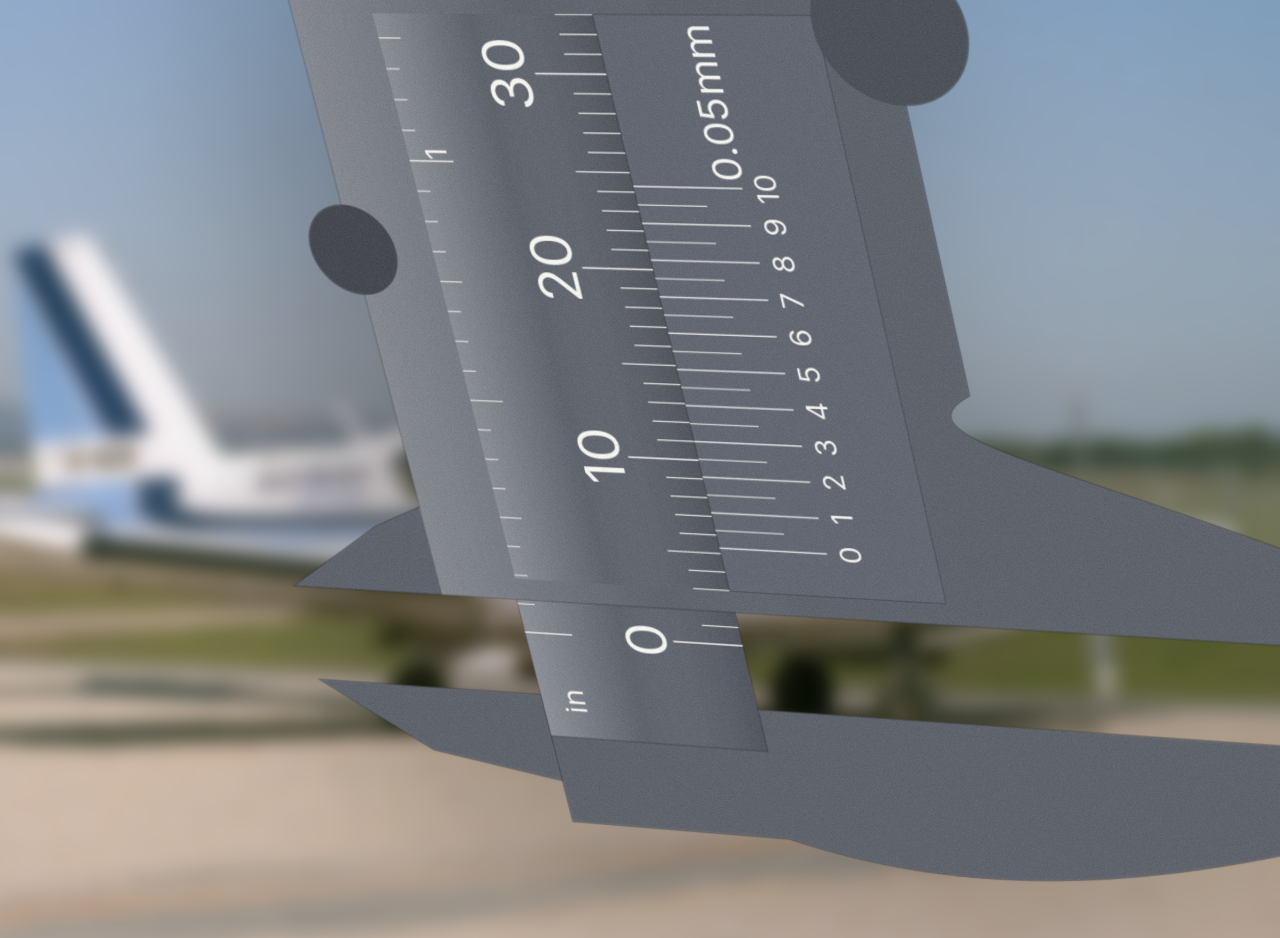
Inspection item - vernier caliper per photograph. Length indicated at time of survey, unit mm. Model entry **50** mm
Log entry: **5.3** mm
